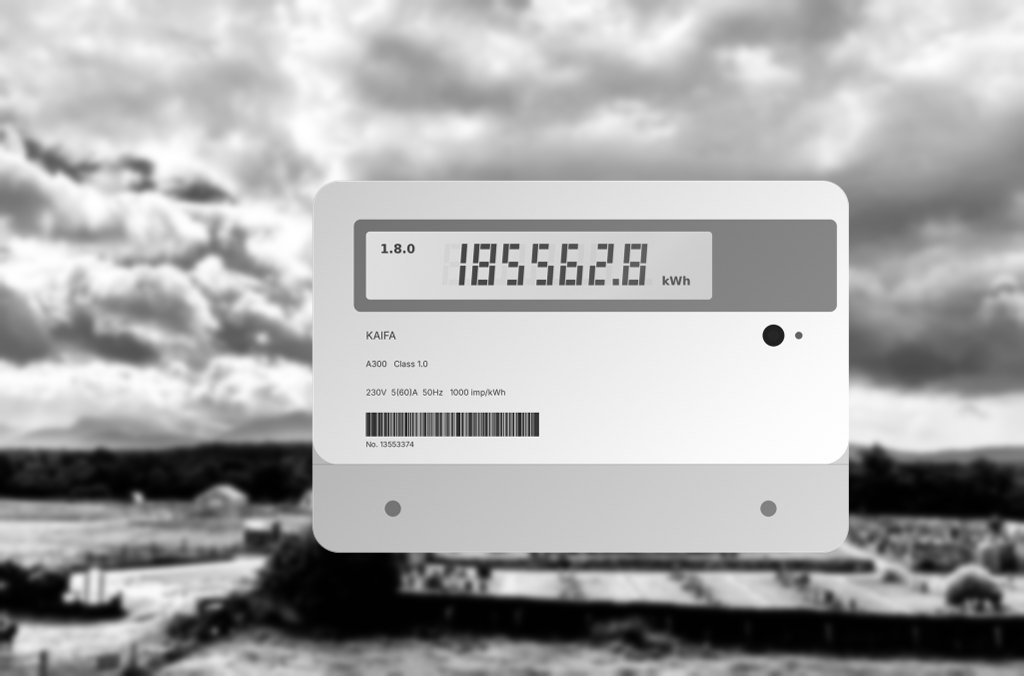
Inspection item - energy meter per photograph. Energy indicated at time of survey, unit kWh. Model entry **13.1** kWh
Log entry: **185562.8** kWh
